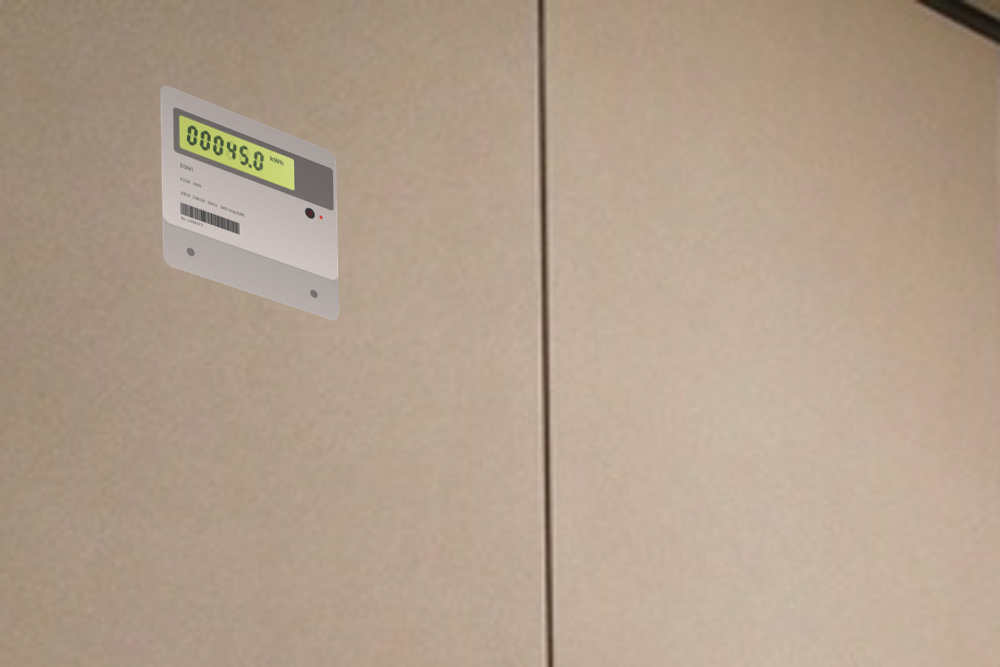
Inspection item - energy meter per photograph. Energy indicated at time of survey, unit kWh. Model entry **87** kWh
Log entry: **45.0** kWh
